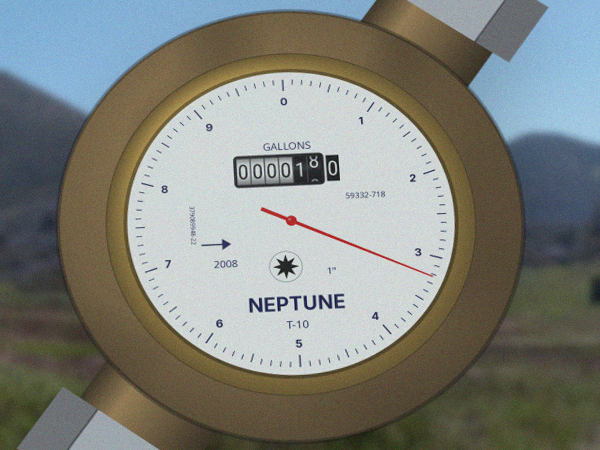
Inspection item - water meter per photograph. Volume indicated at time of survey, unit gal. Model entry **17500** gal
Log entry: **183.2** gal
